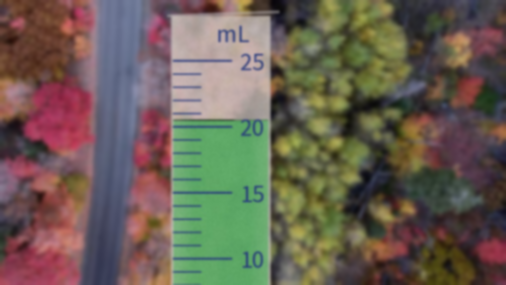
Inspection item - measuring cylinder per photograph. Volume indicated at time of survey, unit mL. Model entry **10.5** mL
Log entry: **20.5** mL
